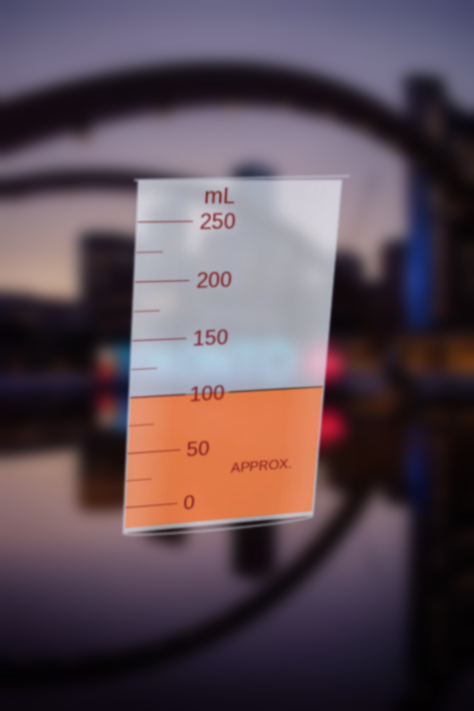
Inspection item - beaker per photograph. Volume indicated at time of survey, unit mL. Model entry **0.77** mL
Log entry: **100** mL
